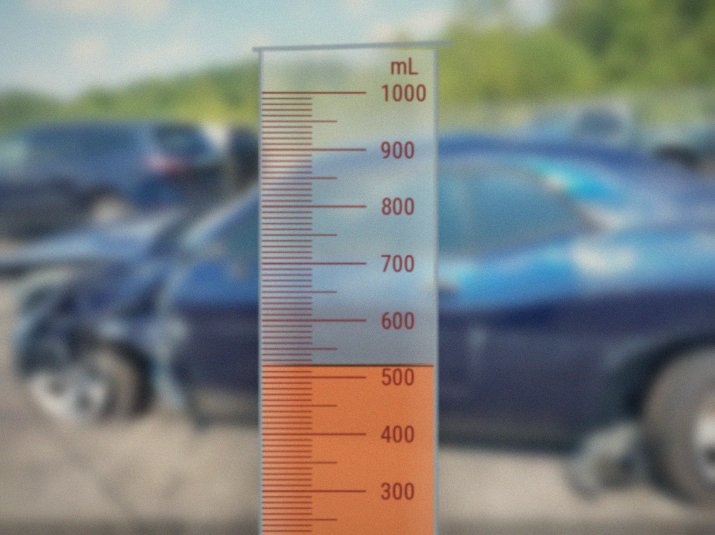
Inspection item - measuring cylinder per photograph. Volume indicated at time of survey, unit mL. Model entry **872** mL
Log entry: **520** mL
